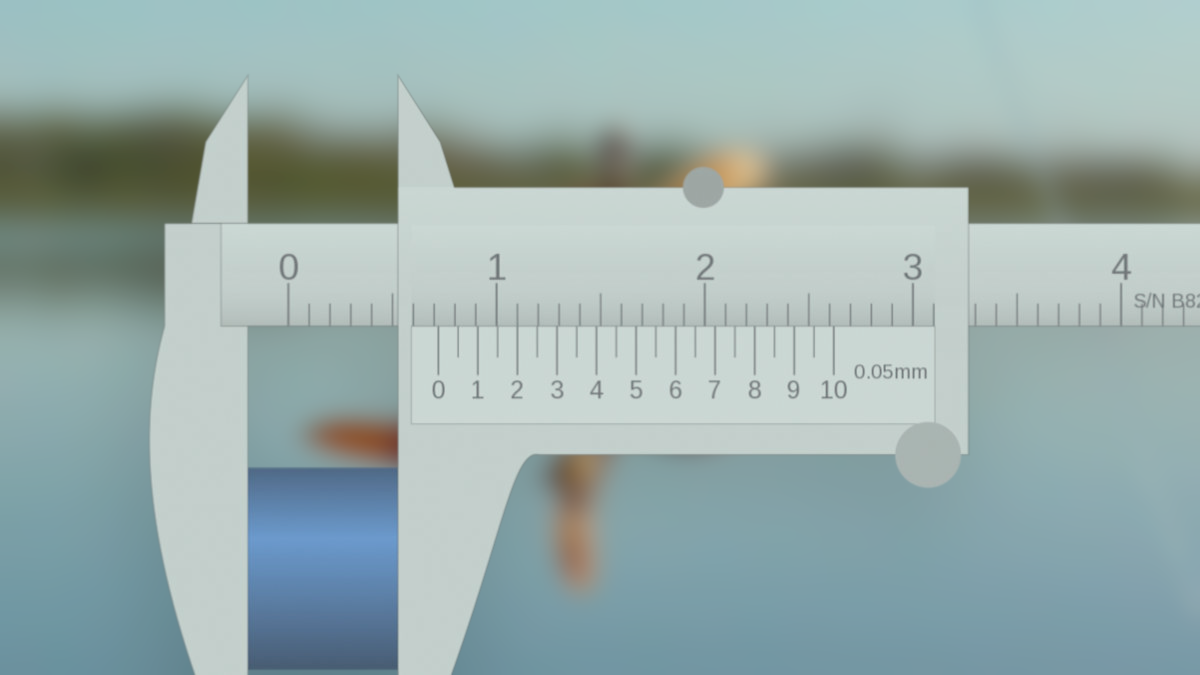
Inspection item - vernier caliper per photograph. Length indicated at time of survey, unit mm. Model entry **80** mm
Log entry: **7.2** mm
